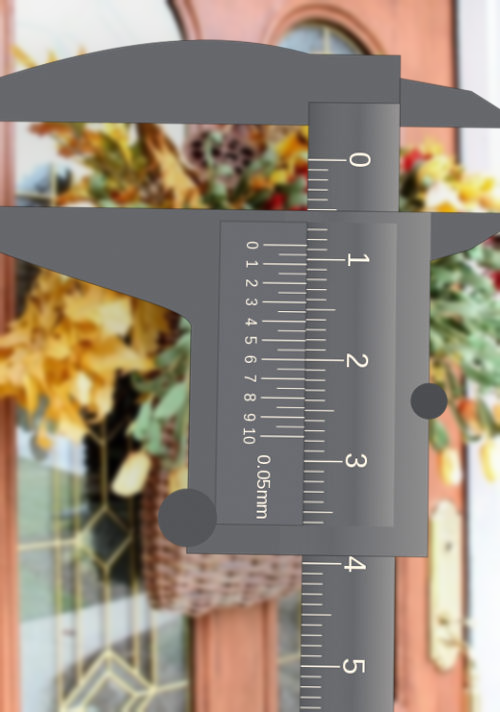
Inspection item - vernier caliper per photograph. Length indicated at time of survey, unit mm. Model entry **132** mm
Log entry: **8.6** mm
